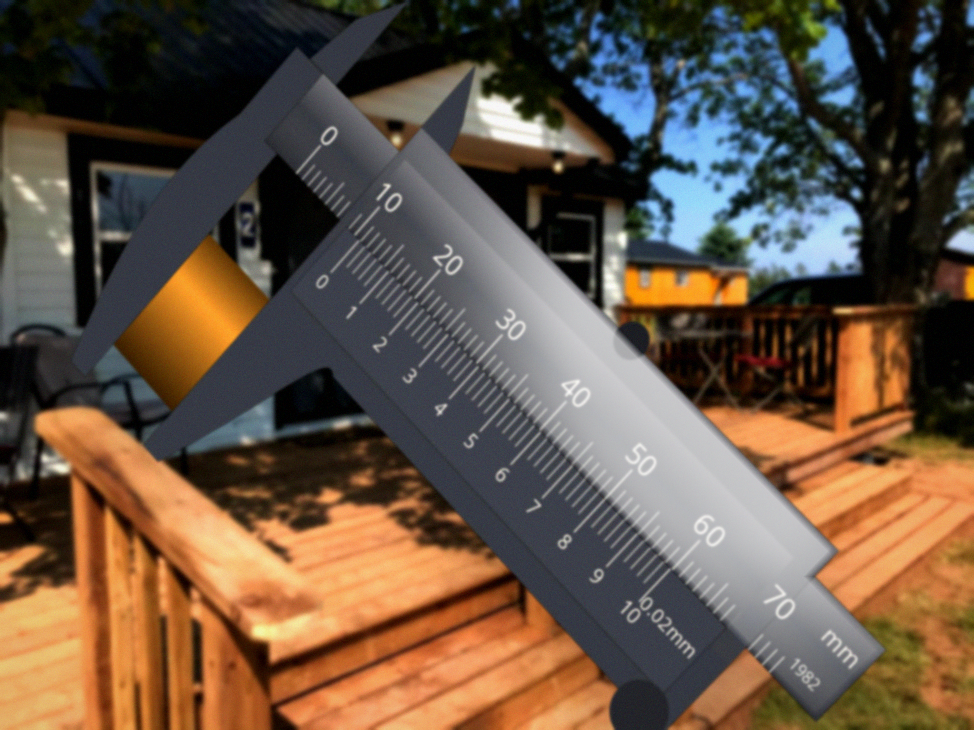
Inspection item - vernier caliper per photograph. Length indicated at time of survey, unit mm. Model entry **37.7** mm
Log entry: **10.8** mm
